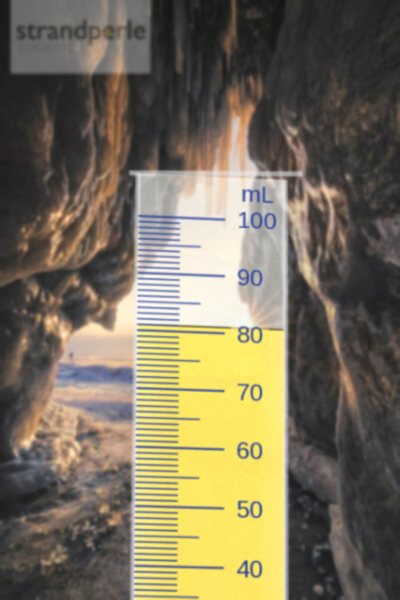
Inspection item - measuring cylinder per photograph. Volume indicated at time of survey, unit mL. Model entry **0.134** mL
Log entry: **81** mL
